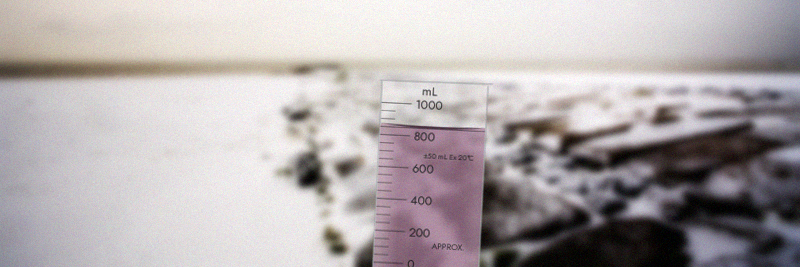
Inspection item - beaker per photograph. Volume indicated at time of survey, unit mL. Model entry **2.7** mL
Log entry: **850** mL
